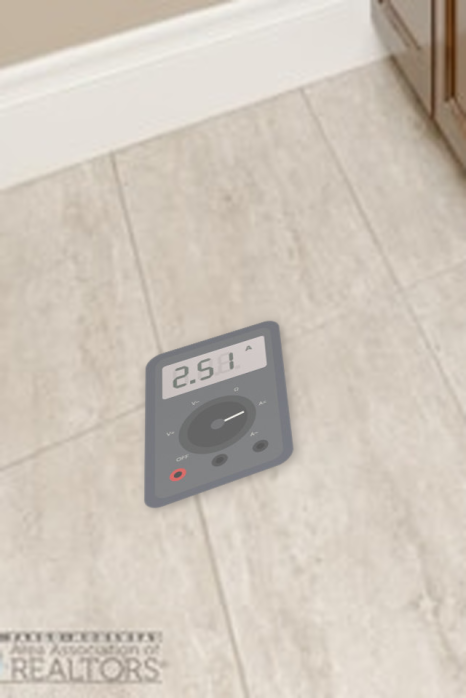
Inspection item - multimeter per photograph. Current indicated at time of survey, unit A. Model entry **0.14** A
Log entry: **2.51** A
